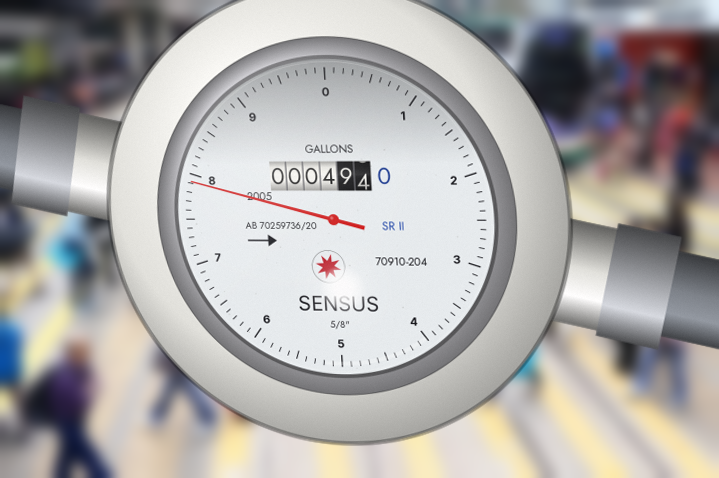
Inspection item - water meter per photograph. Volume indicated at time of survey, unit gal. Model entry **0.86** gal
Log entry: **4937.9** gal
